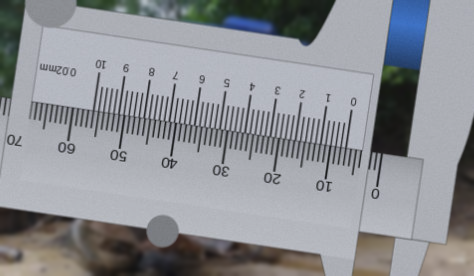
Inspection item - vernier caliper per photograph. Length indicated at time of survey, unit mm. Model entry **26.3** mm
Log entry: **7.0** mm
